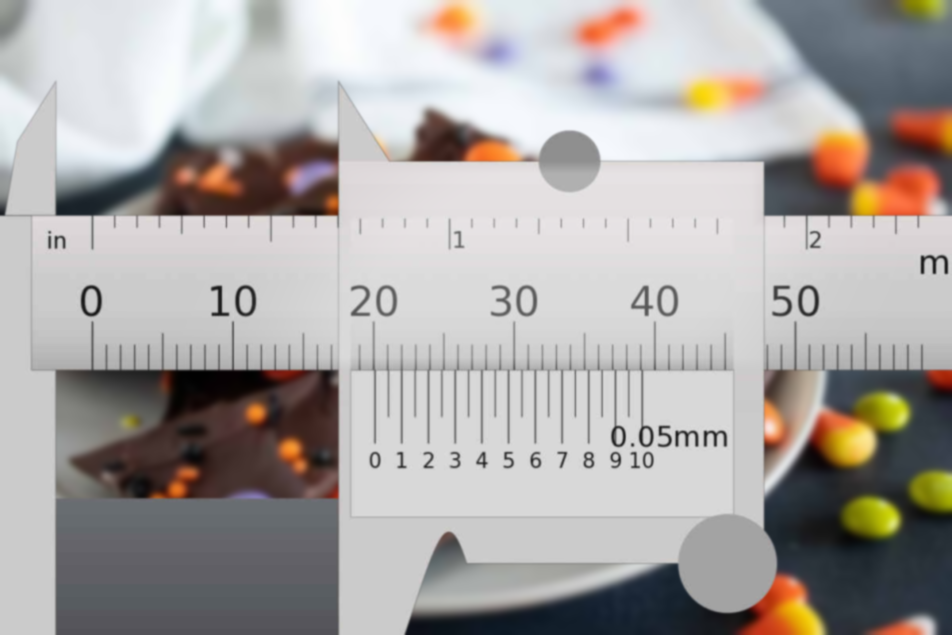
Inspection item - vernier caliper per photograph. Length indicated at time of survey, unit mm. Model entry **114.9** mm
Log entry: **20.1** mm
